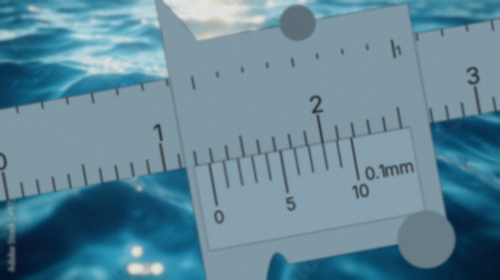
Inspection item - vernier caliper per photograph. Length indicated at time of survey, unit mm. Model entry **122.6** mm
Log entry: **12.8** mm
